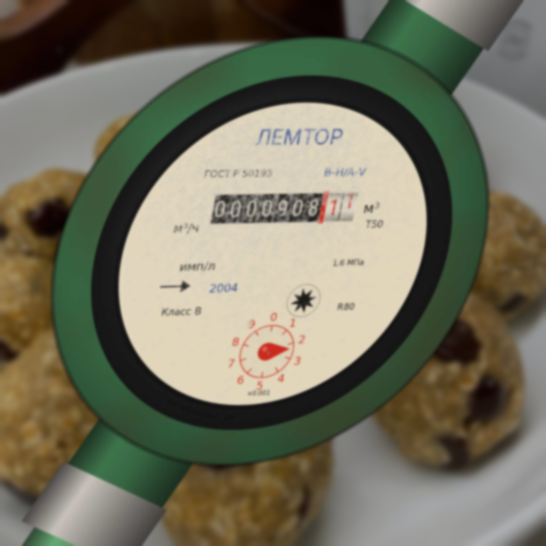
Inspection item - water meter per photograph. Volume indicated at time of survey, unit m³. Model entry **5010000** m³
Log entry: **908.112** m³
